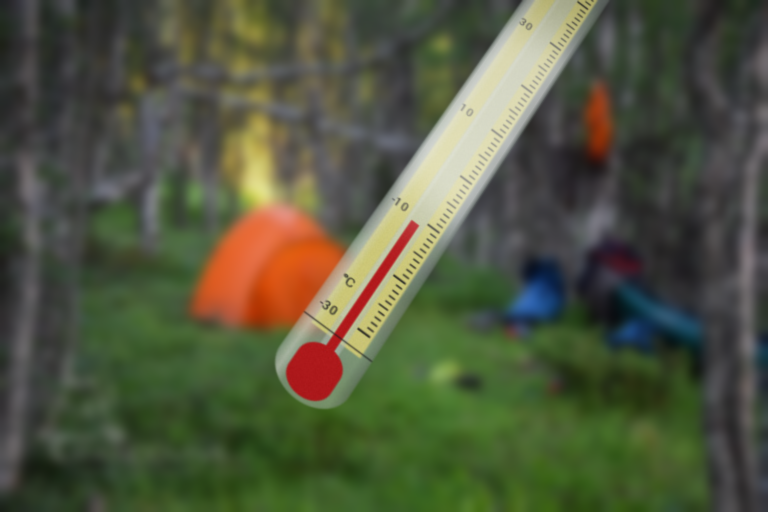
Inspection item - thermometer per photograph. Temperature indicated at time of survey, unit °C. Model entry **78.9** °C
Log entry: **-11** °C
